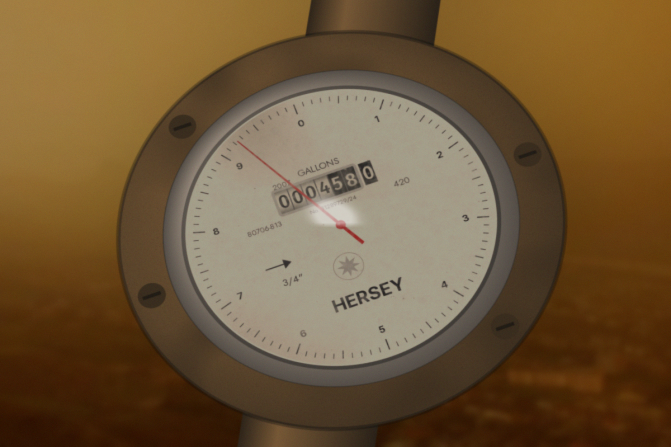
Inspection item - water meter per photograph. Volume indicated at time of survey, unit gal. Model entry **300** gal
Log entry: **4579.2** gal
